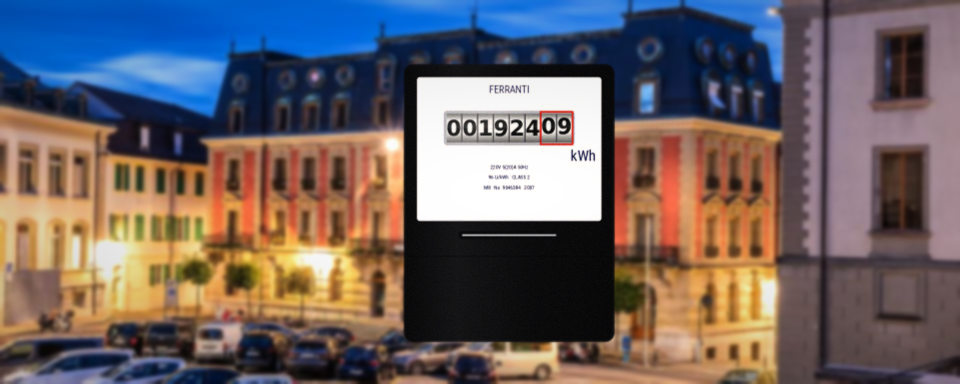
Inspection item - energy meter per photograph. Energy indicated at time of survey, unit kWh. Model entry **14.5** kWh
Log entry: **1924.09** kWh
